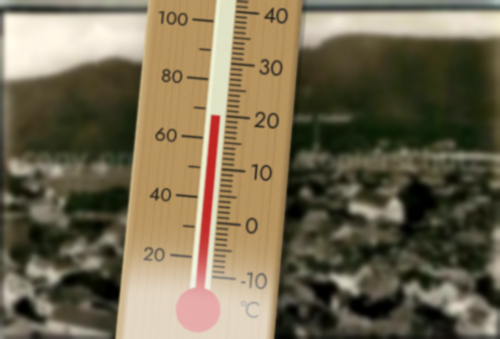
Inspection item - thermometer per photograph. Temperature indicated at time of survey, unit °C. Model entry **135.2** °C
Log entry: **20** °C
